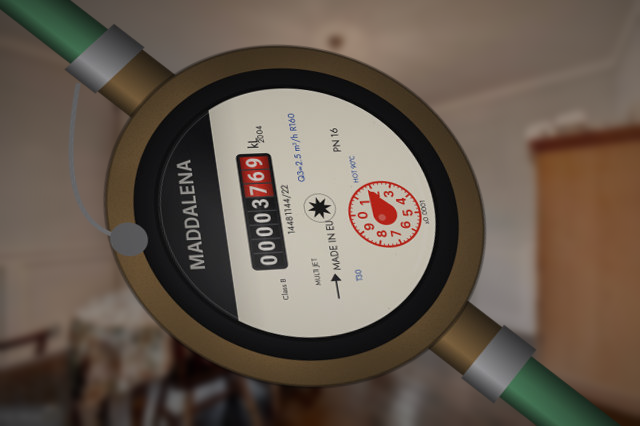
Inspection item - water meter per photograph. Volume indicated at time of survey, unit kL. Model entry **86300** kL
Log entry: **3.7691** kL
